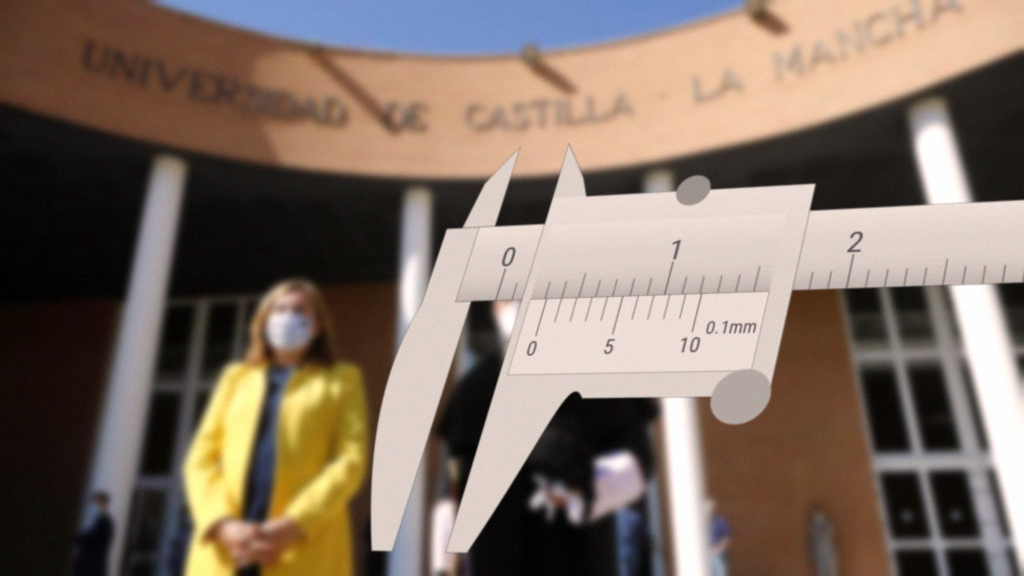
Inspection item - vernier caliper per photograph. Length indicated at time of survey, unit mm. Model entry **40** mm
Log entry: **3.1** mm
